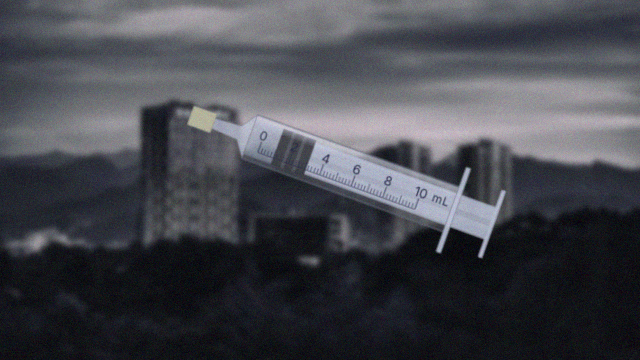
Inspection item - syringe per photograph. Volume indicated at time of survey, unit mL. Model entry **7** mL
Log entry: **1** mL
